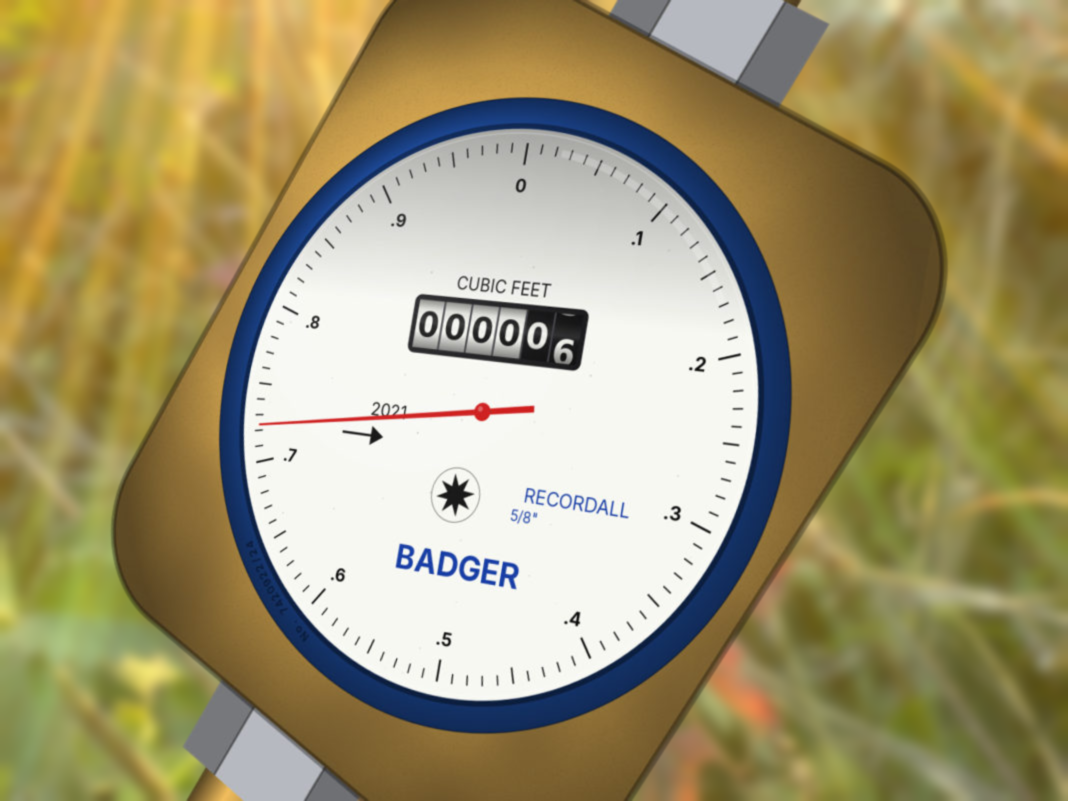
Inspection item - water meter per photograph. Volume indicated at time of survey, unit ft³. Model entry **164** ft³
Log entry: **5.72** ft³
